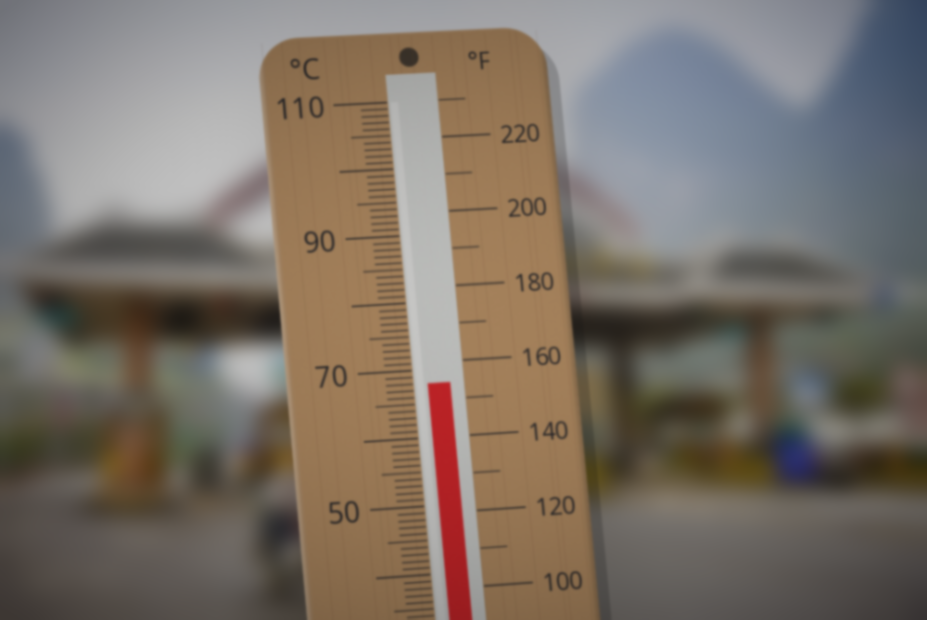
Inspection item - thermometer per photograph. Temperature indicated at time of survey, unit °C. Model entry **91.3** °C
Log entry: **68** °C
